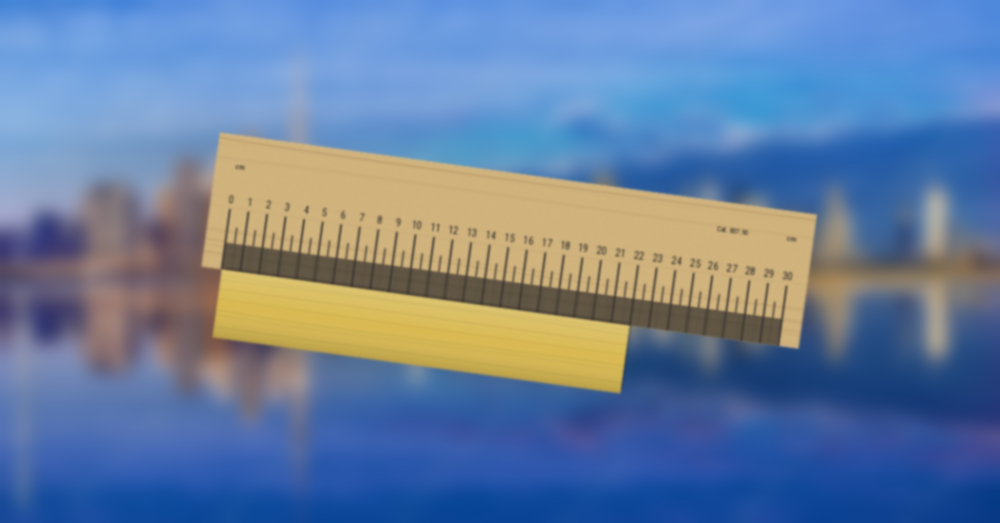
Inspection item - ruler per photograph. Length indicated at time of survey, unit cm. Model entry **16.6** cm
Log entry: **22** cm
